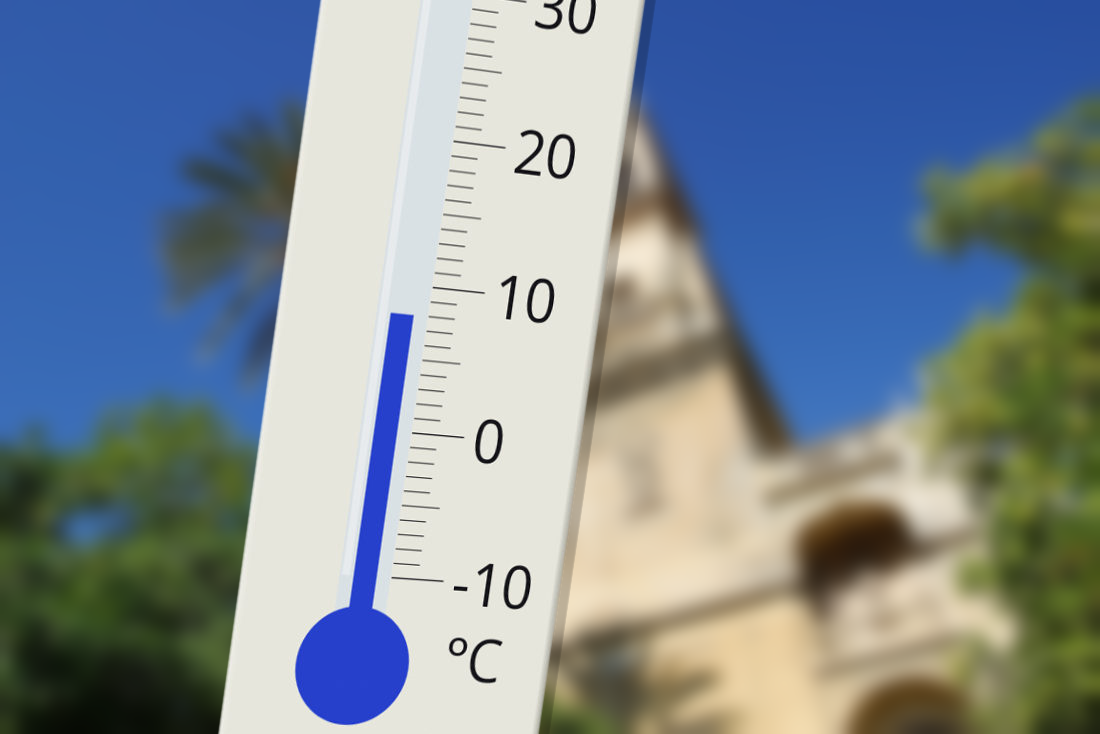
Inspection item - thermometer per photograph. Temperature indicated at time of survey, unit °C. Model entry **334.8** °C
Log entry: **8** °C
